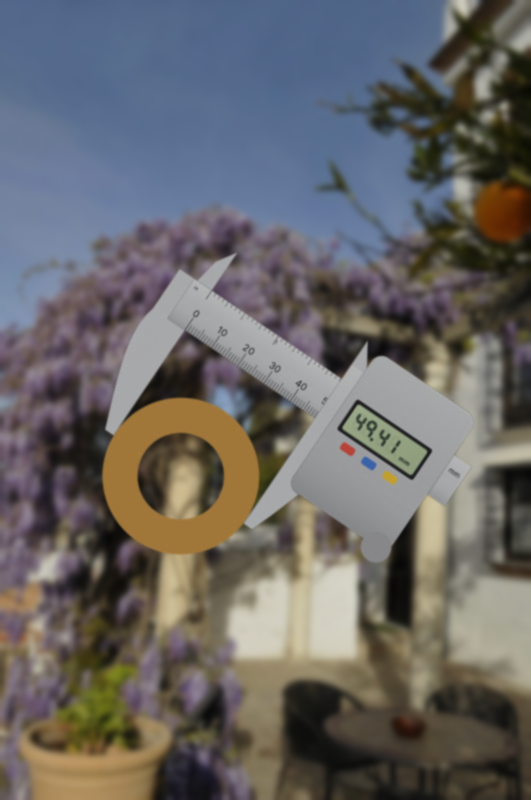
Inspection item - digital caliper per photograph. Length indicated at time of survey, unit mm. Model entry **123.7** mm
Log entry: **49.41** mm
